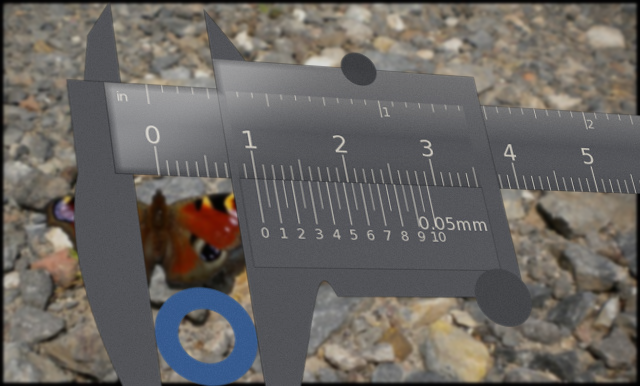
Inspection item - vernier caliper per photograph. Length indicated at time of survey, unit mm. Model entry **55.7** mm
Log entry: **10.0** mm
